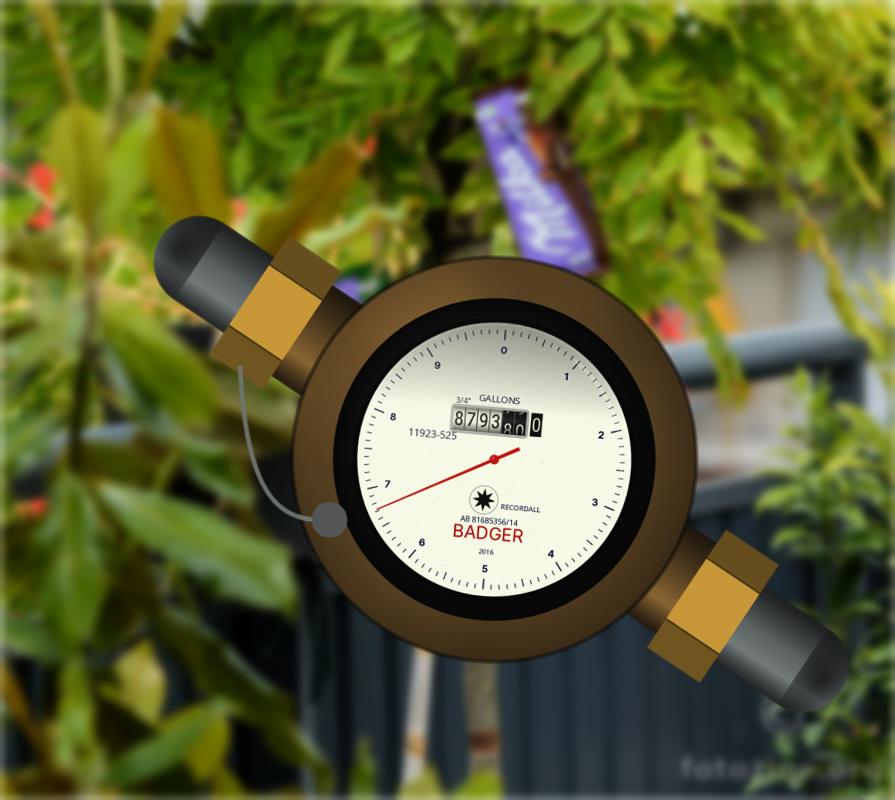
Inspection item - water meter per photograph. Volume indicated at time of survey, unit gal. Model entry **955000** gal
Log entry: **8793796.7** gal
